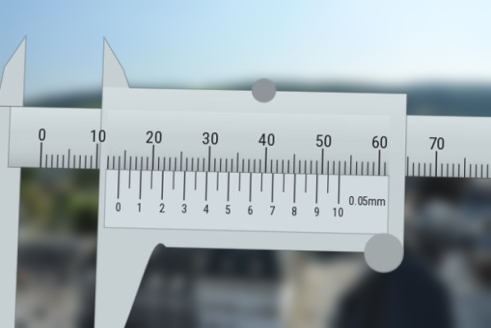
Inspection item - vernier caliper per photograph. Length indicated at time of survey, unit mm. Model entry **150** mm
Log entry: **14.0** mm
